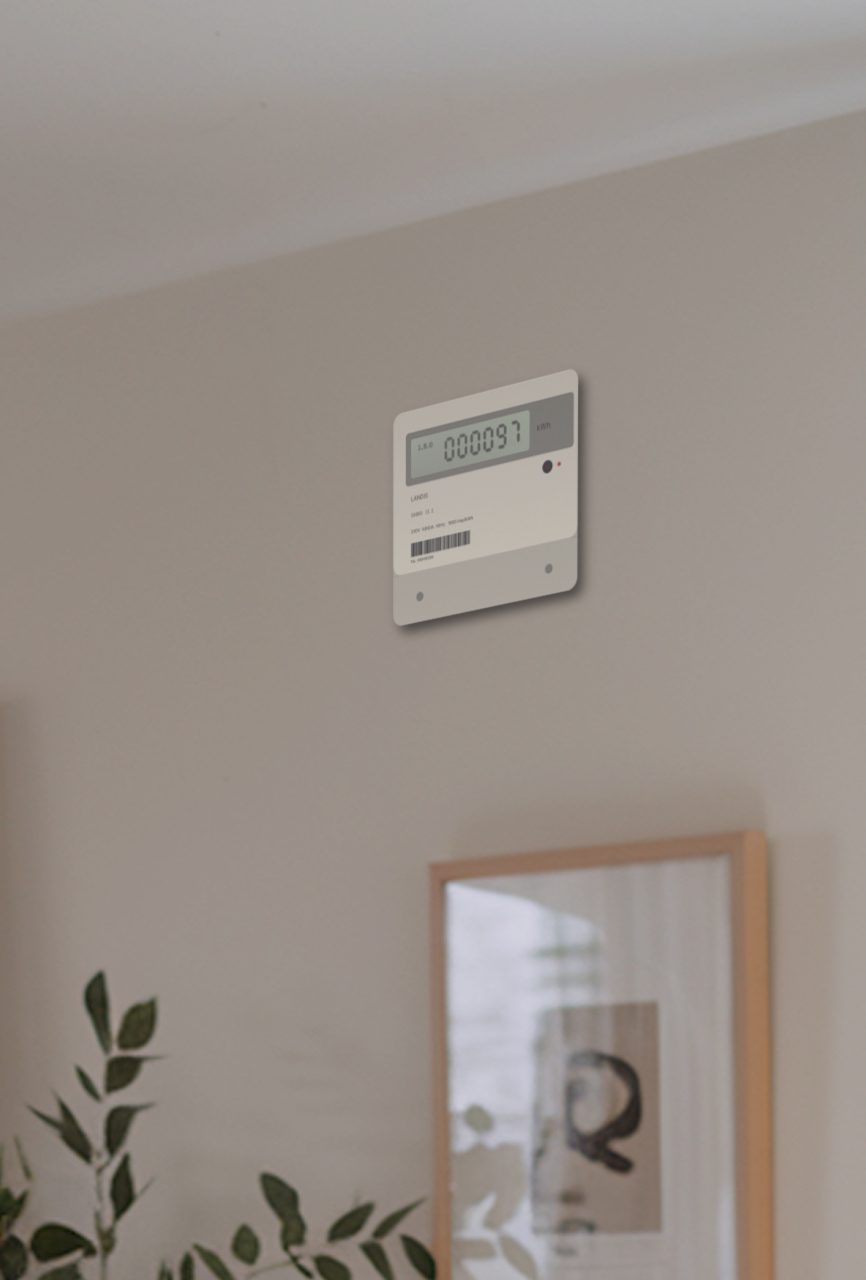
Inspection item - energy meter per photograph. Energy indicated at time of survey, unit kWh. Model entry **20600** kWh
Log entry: **97** kWh
